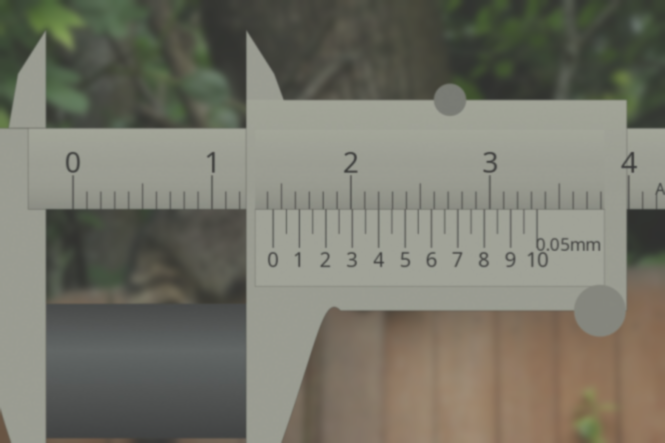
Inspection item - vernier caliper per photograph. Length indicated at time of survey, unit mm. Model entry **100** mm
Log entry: **14.4** mm
